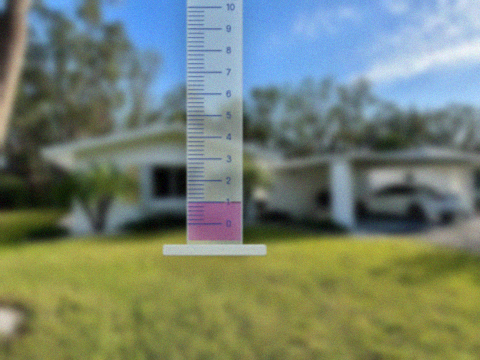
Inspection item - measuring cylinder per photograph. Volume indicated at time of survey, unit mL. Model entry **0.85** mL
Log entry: **1** mL
